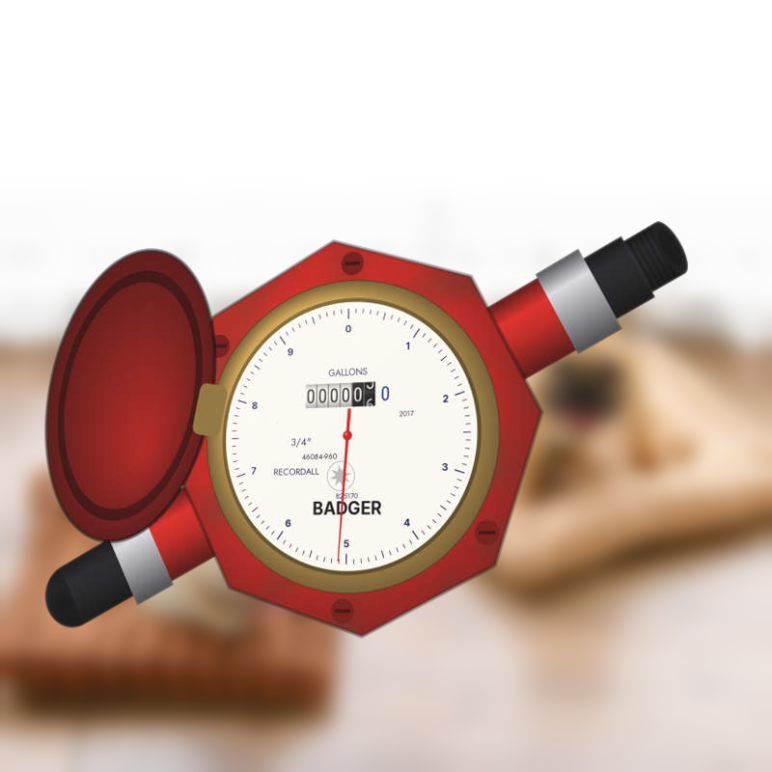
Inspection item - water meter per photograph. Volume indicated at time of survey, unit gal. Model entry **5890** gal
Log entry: **55.1** gal
